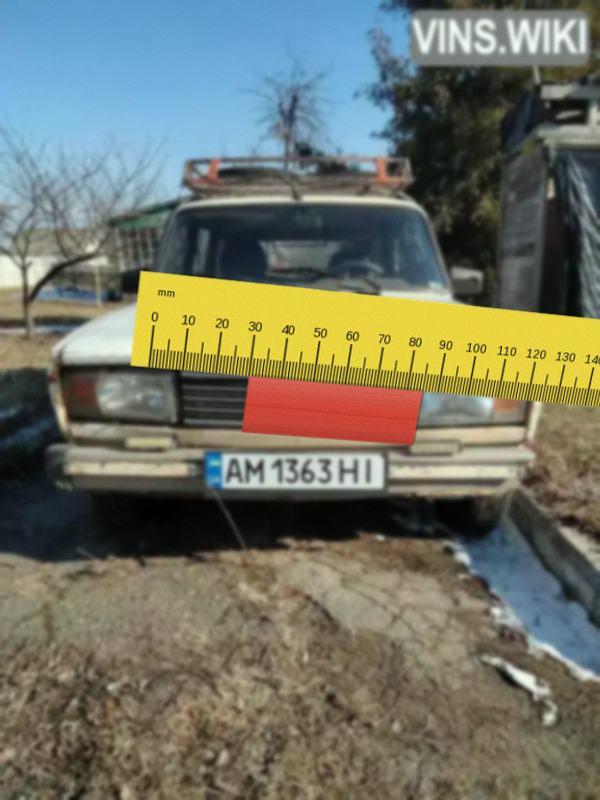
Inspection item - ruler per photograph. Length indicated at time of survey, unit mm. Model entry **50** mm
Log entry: **55** mm
